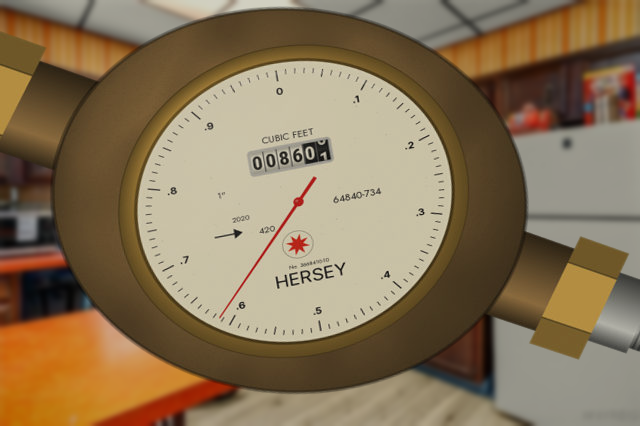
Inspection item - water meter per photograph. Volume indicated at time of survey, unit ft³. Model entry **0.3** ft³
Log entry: **8600.61** ft³
